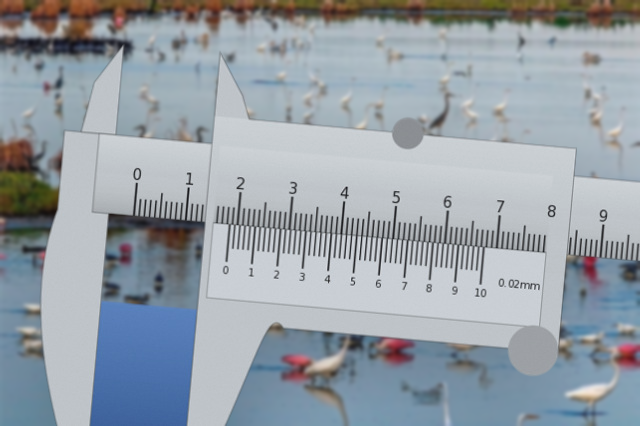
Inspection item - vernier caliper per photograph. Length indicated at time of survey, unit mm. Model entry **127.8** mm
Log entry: **18.5** mm
